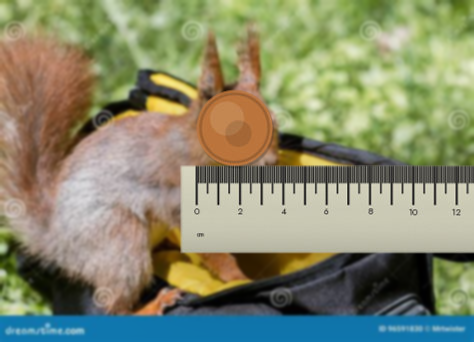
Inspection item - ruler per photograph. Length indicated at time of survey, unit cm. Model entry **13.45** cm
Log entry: **3.5** cm
